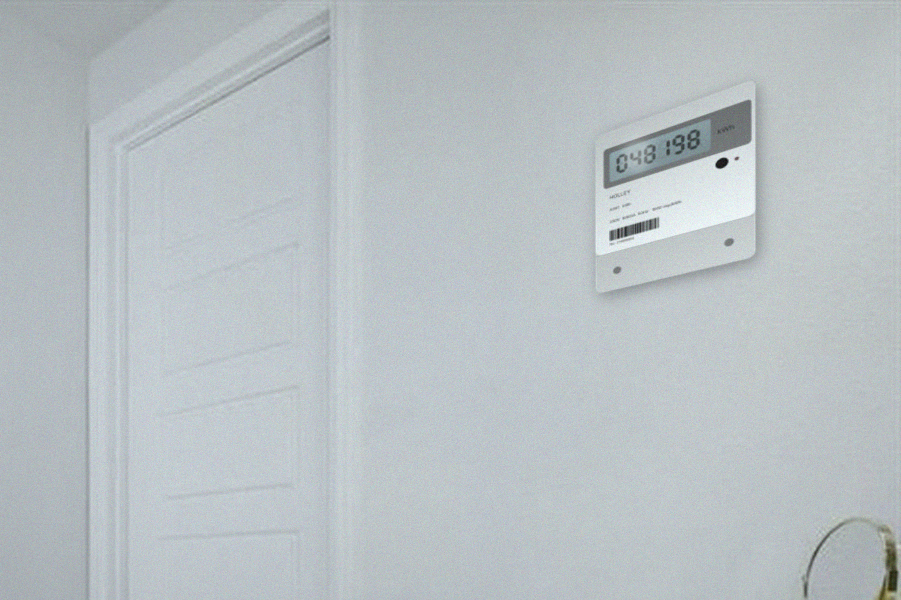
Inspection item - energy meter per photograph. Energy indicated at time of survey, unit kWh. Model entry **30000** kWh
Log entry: **48198** kWh
